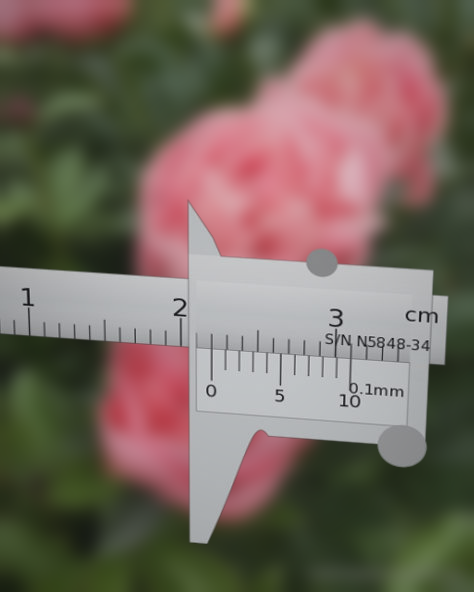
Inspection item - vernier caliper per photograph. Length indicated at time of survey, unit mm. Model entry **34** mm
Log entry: **22.0** mm
